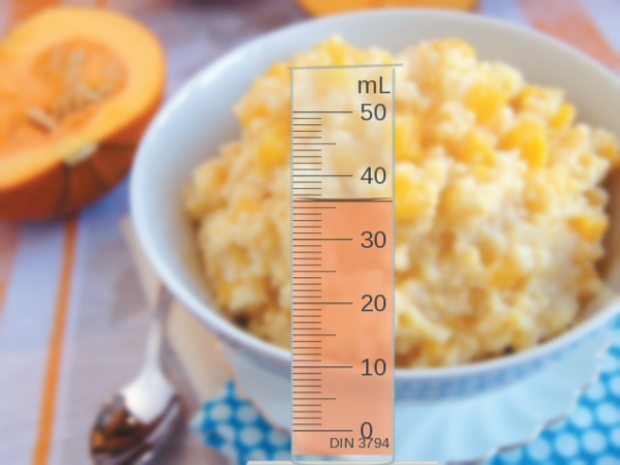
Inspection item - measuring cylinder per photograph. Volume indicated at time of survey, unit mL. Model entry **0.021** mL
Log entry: **36** mL
